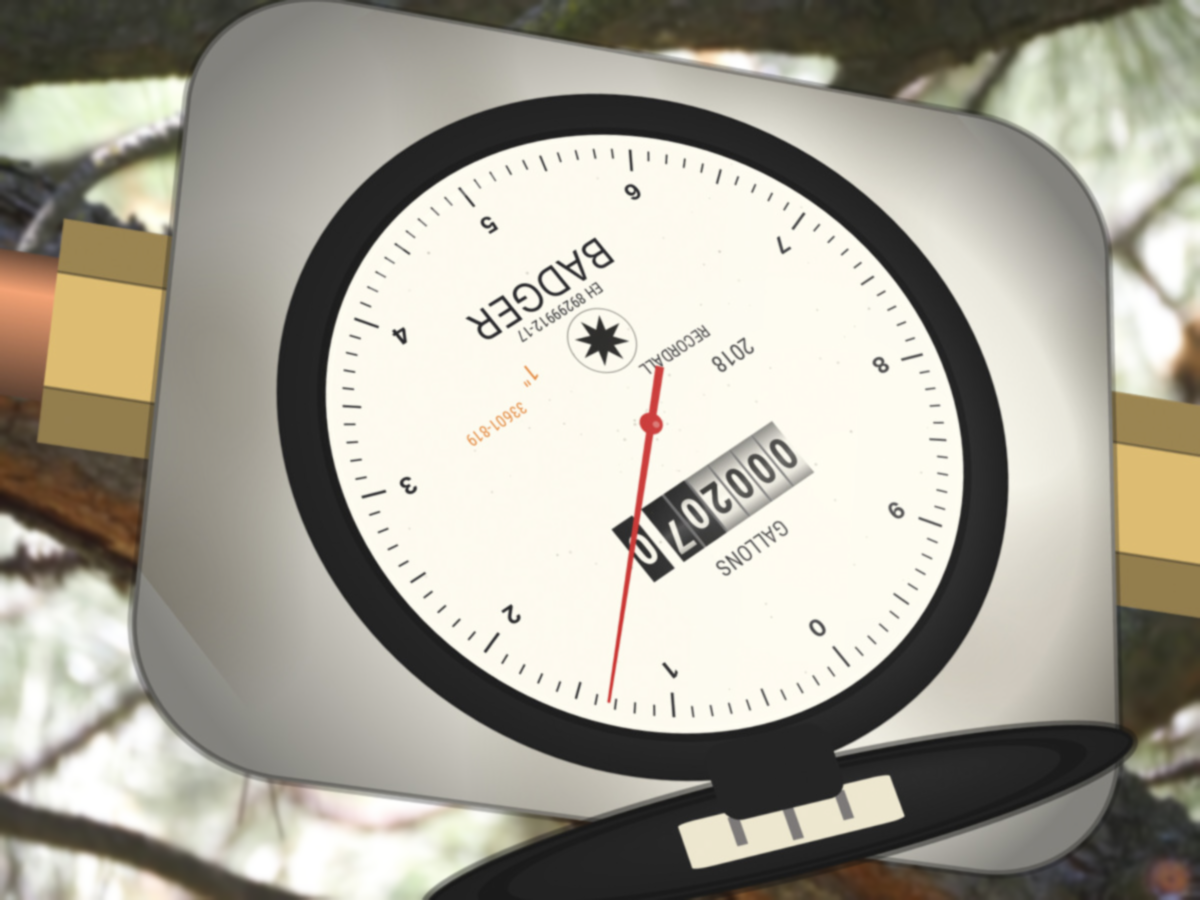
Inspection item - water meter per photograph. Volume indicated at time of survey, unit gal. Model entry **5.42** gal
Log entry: **2071.3** gal
